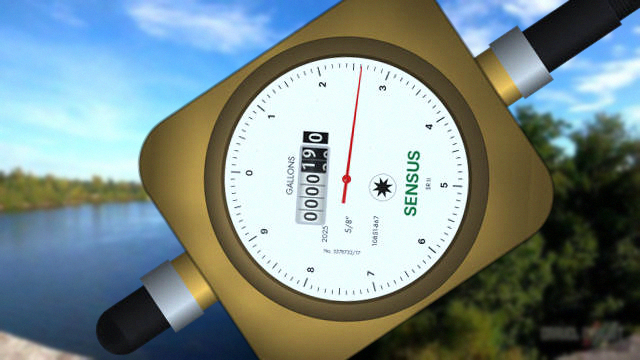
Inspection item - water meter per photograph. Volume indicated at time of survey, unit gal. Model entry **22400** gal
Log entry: **192.6** gal
